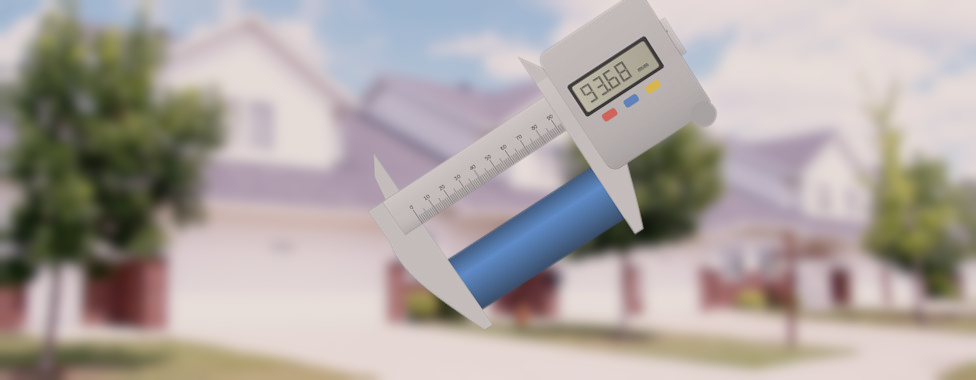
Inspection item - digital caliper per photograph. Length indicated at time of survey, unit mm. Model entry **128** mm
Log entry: **93.68** mm
